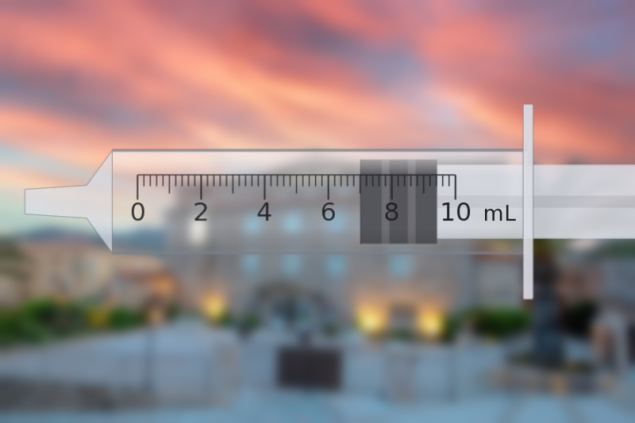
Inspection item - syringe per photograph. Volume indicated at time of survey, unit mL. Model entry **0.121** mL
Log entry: **7** mL
